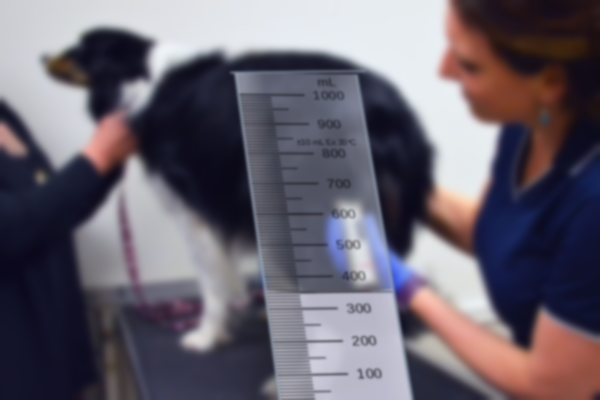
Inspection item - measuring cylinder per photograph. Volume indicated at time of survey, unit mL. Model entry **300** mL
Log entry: **350** mL
